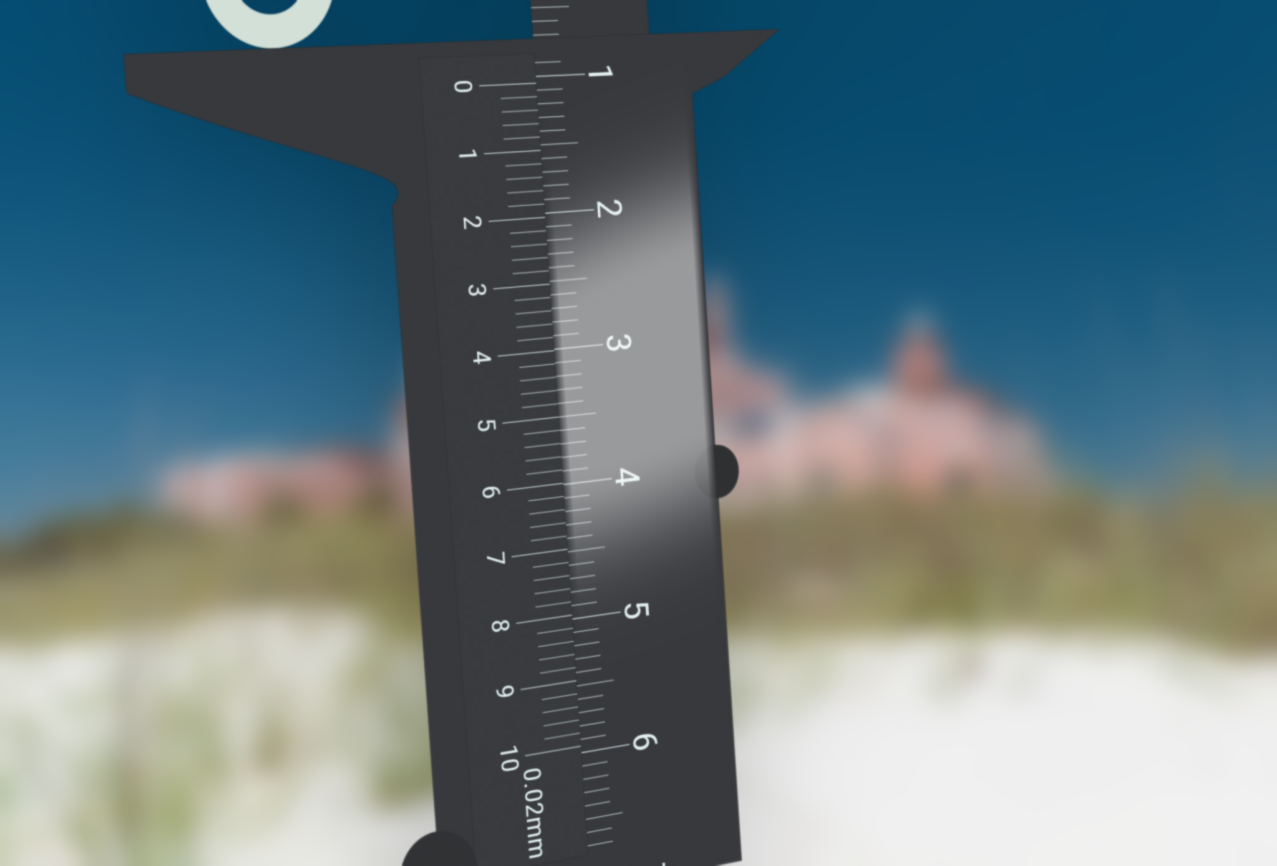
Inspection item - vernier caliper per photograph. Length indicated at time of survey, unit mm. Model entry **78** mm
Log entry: **10.5** mm
